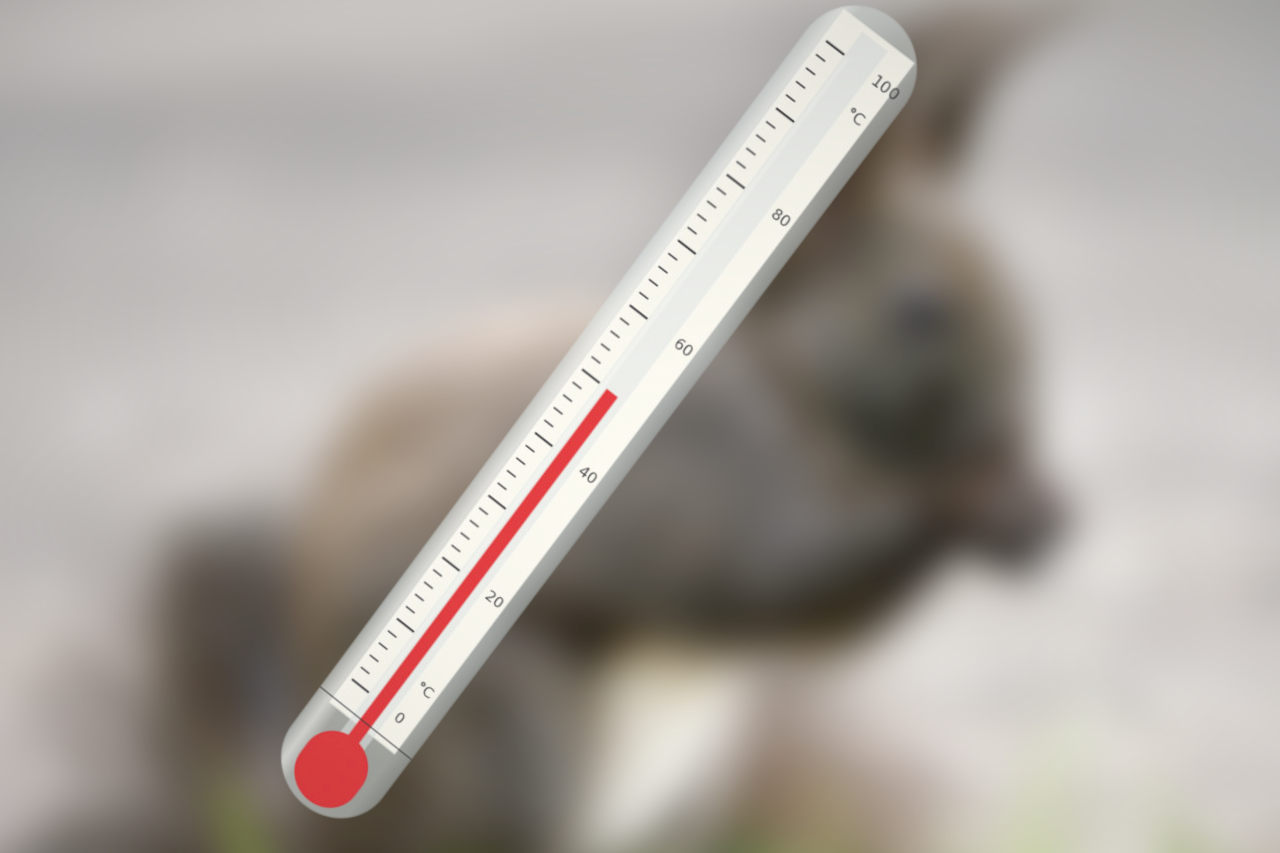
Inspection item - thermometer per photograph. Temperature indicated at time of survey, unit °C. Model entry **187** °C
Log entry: **50** °C
